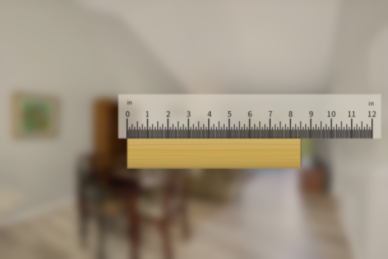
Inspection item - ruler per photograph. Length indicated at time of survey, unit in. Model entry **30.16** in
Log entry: **8.5** in
